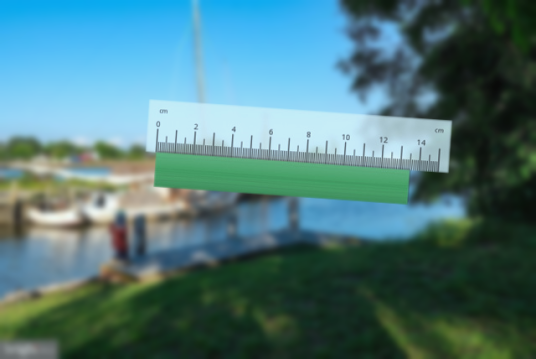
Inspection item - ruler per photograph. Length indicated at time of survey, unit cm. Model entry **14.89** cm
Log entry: **13.5** cm
